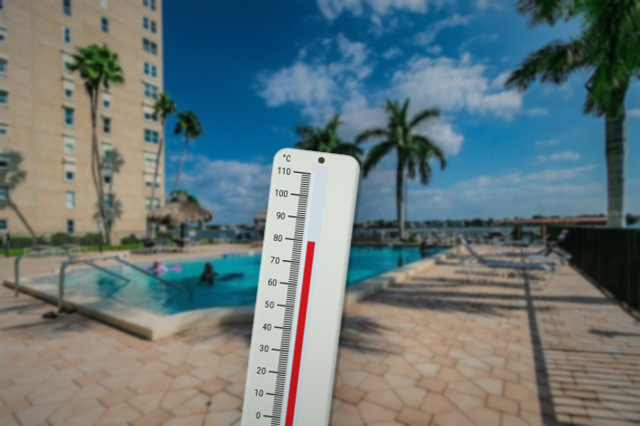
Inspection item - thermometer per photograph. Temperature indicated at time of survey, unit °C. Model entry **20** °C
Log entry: **80** °C
